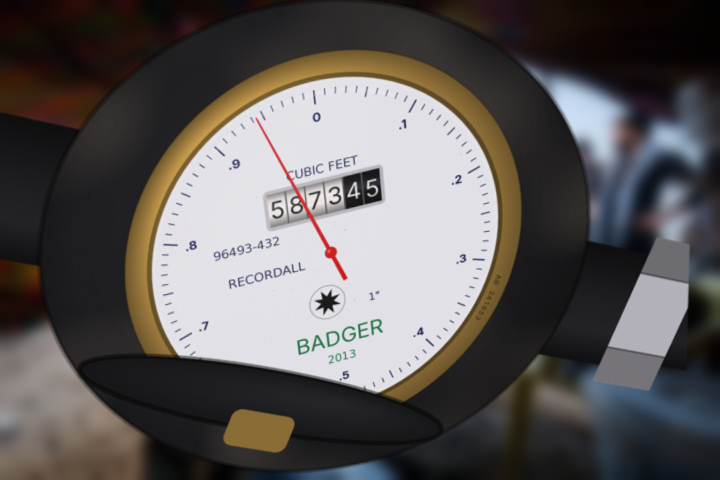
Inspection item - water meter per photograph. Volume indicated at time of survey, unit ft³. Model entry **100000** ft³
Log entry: **587344.94** ft³
